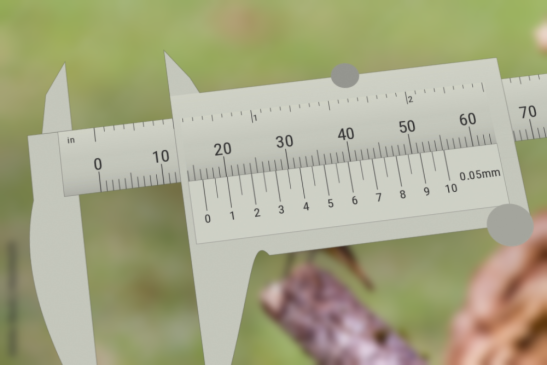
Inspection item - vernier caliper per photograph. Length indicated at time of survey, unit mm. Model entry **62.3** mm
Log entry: **16.2** mm
